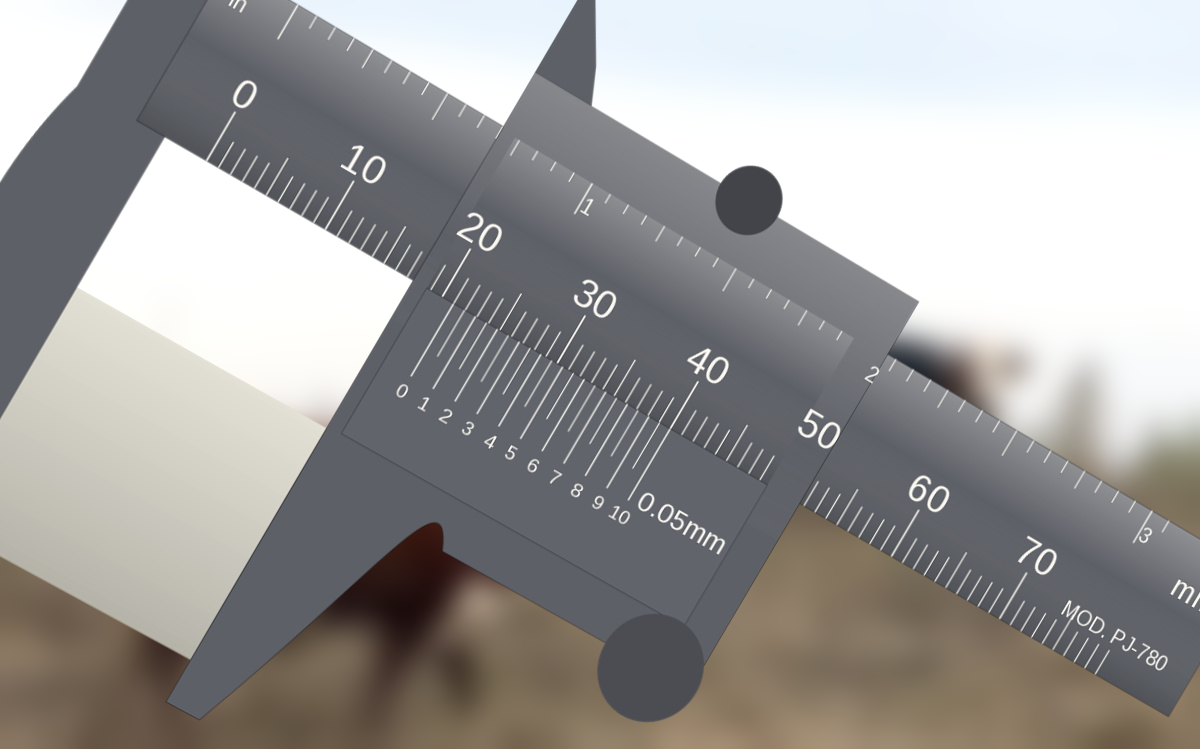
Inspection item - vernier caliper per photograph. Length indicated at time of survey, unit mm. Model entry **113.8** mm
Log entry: **21.0** mm
